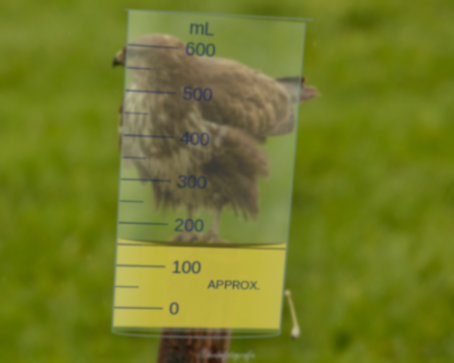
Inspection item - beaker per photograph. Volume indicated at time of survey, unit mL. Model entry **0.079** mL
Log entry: **150** mL
